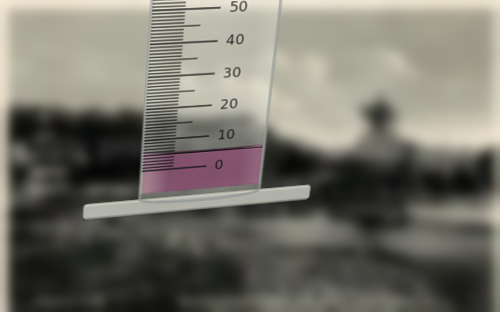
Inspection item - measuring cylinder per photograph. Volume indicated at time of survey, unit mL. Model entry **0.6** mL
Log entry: **5** mL
